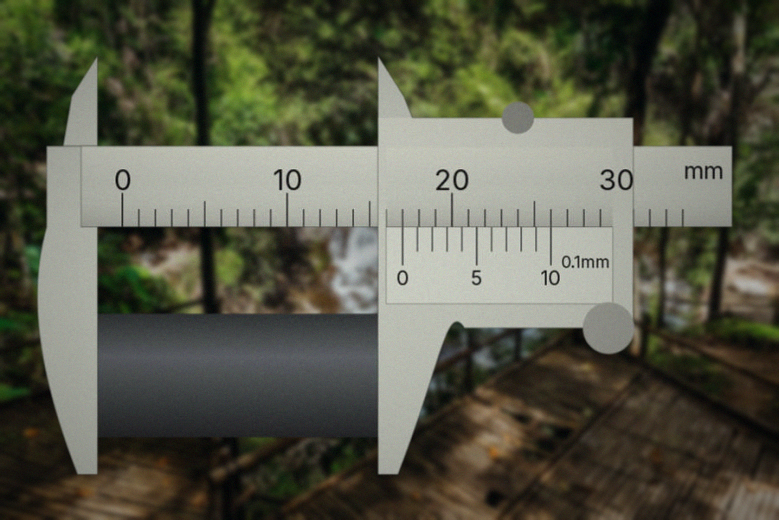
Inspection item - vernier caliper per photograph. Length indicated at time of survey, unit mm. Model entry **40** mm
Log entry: **17.0** mm
